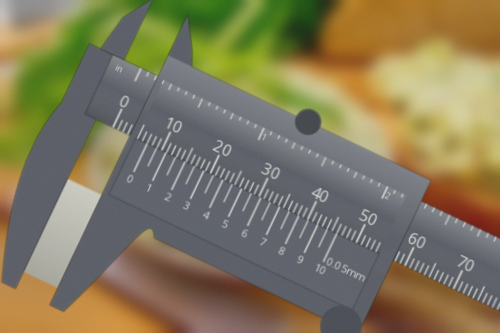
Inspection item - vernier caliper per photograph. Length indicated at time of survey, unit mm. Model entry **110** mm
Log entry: **7.0** mm
